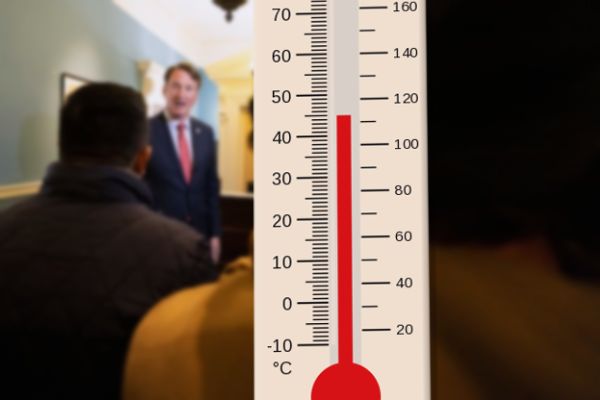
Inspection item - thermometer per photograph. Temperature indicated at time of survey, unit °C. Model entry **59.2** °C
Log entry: **45** °C
